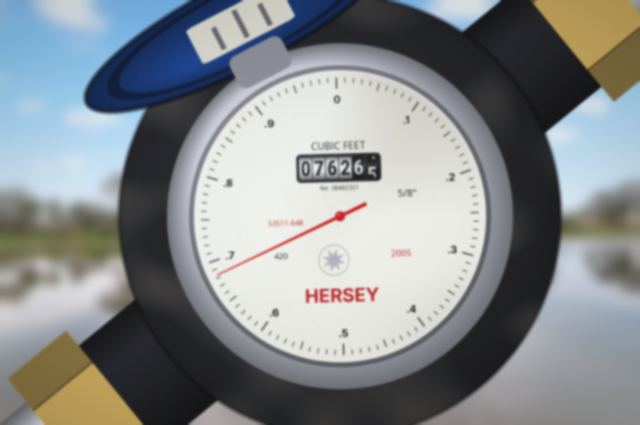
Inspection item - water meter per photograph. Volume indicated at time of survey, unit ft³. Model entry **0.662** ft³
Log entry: **76264.68** ft³
